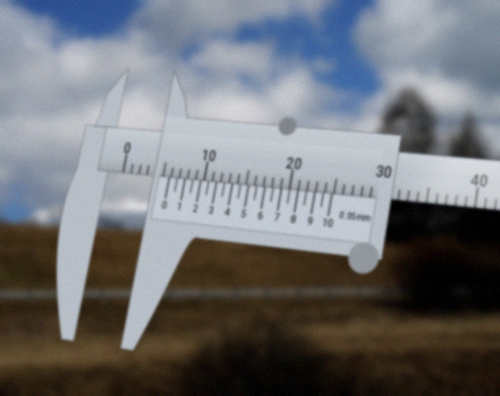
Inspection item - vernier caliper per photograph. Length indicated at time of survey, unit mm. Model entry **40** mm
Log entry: **5.8** mm
